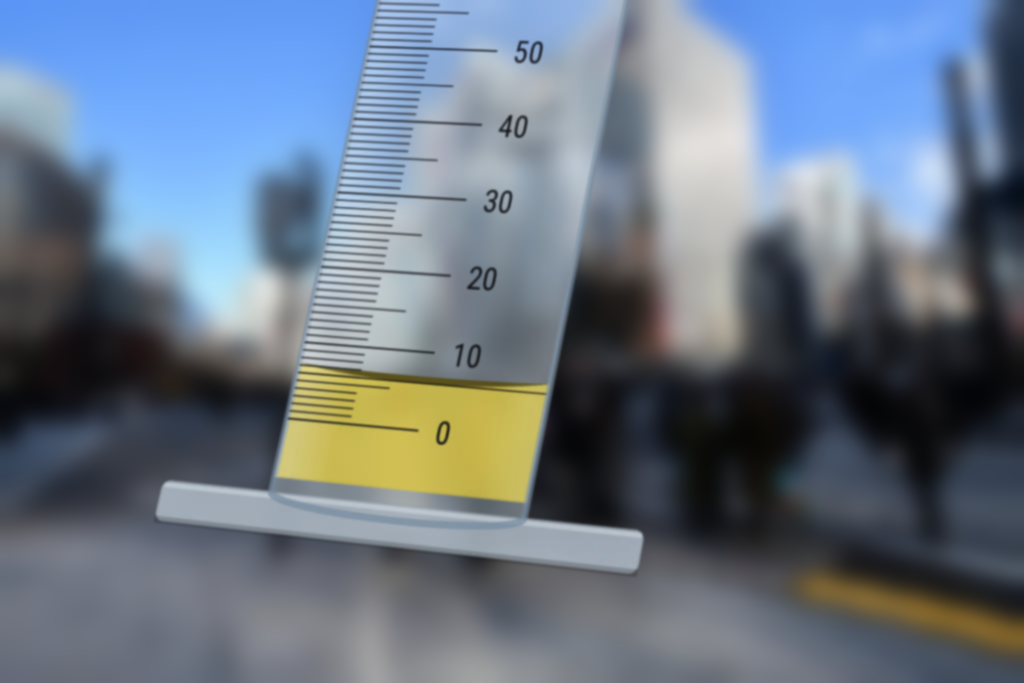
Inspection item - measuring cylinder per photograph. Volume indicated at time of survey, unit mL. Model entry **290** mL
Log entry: **6** mL
